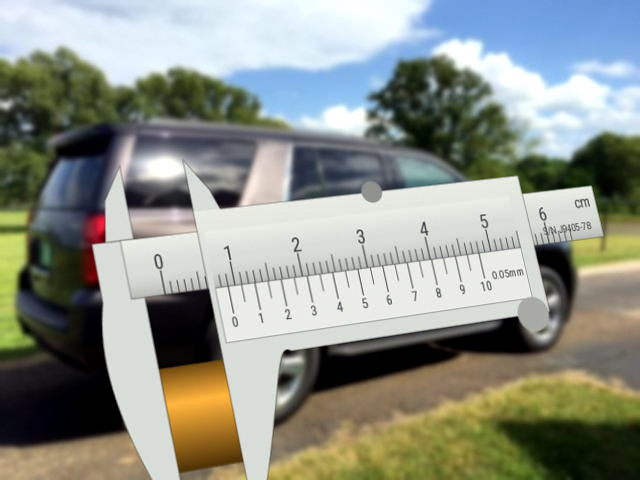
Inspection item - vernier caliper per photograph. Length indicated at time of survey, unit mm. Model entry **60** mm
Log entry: **9.0** mm
